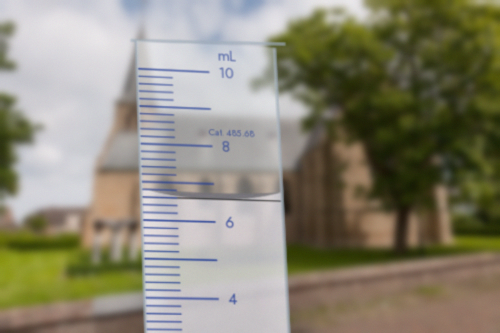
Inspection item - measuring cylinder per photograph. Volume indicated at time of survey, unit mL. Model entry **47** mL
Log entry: **6.6** mL
